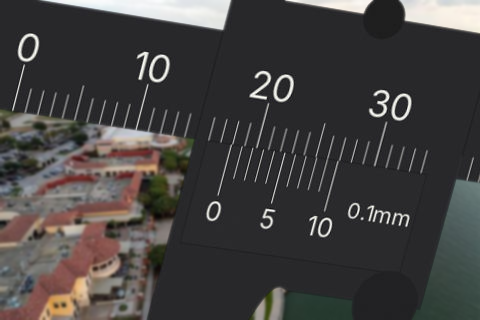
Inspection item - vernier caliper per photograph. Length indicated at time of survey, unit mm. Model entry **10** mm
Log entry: **17.9** mm
